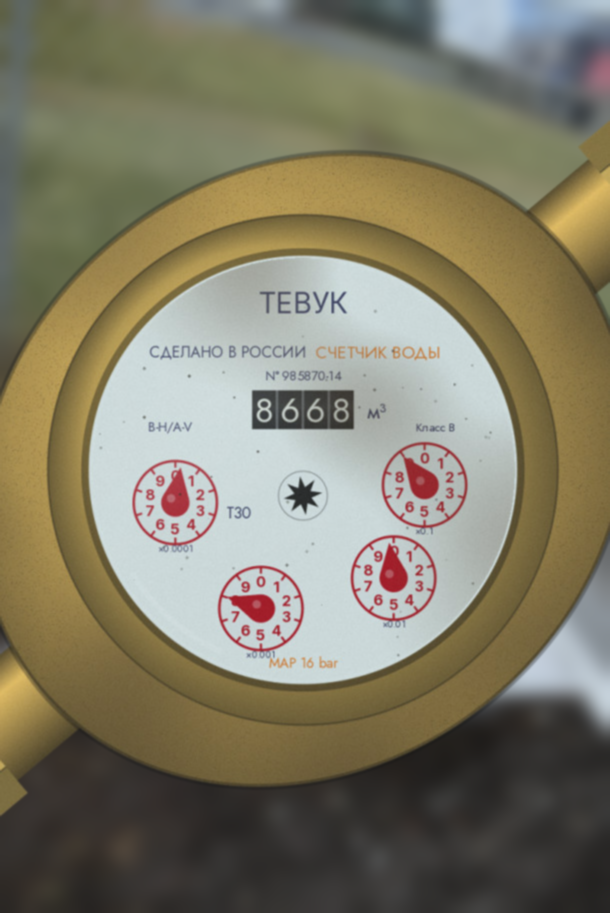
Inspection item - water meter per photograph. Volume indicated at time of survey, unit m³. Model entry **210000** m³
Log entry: **8668.8980** m³
